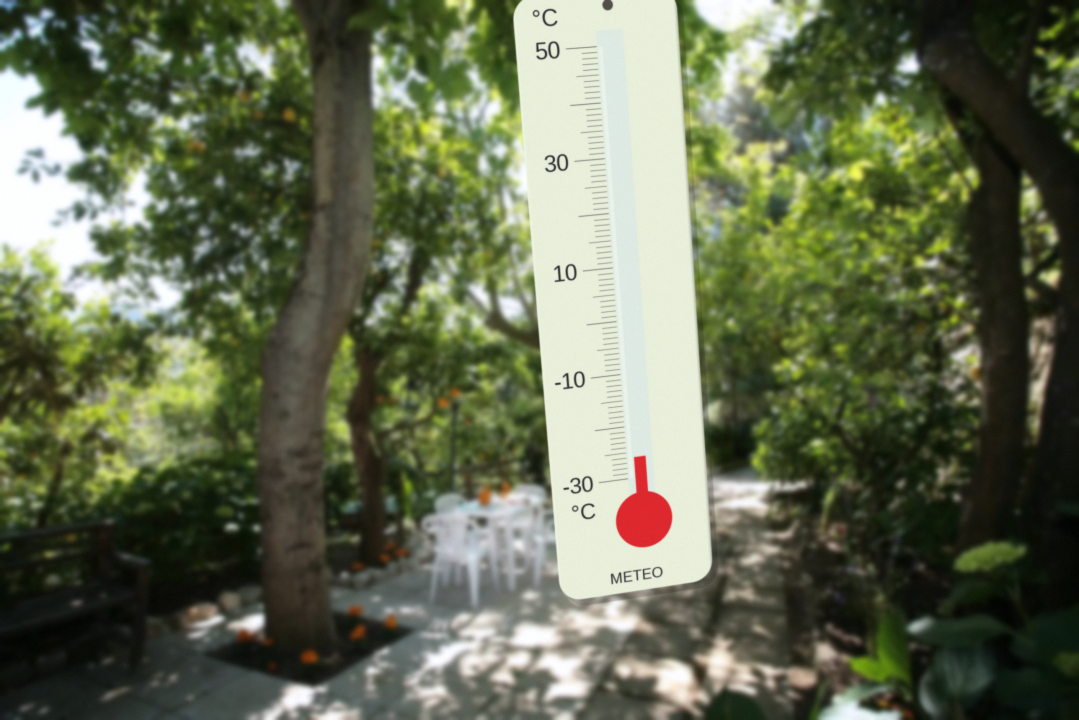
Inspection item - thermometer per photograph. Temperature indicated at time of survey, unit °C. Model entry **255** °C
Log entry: **-26** °C
